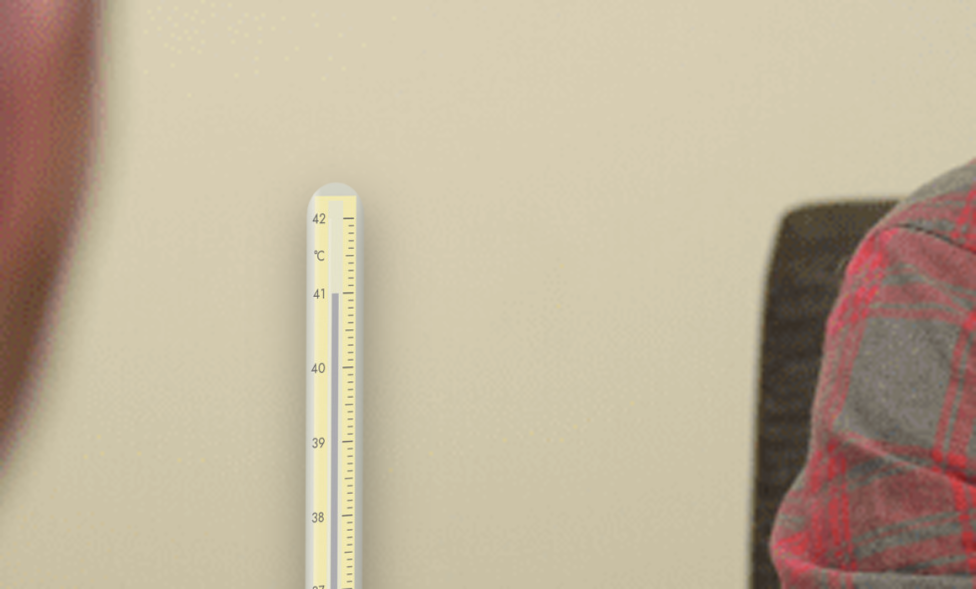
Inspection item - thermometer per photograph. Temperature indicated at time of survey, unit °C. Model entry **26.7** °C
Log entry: **41** °C
